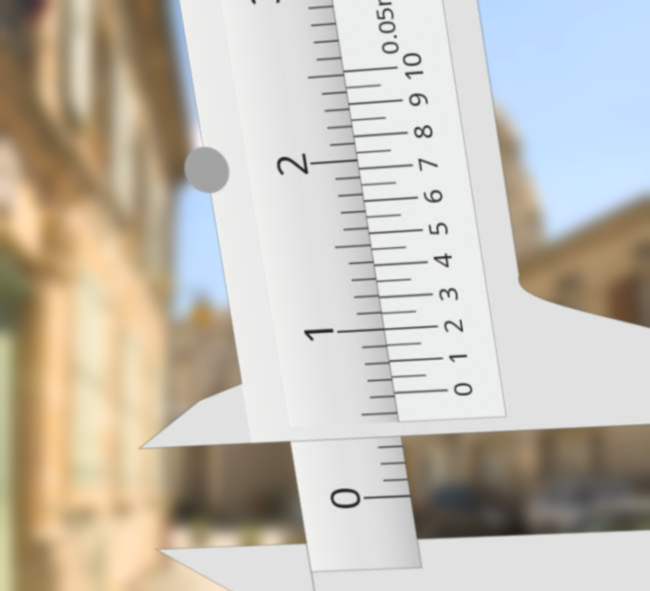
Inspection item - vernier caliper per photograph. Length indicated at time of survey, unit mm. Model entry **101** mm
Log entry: **6.2** mm
